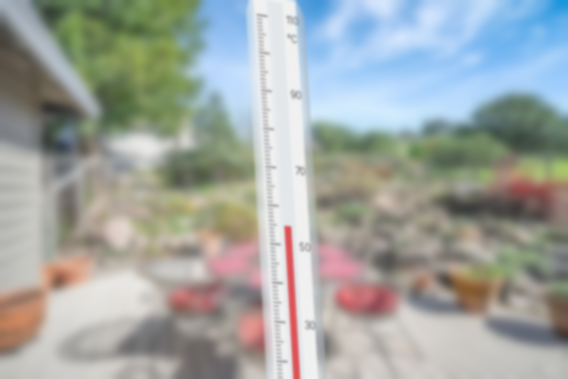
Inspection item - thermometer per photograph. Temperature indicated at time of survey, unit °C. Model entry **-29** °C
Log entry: **55** °C
